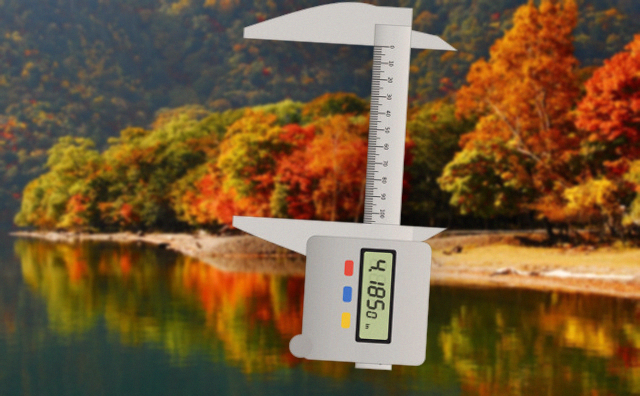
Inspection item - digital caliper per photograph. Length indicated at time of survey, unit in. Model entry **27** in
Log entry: **4.1850** in
